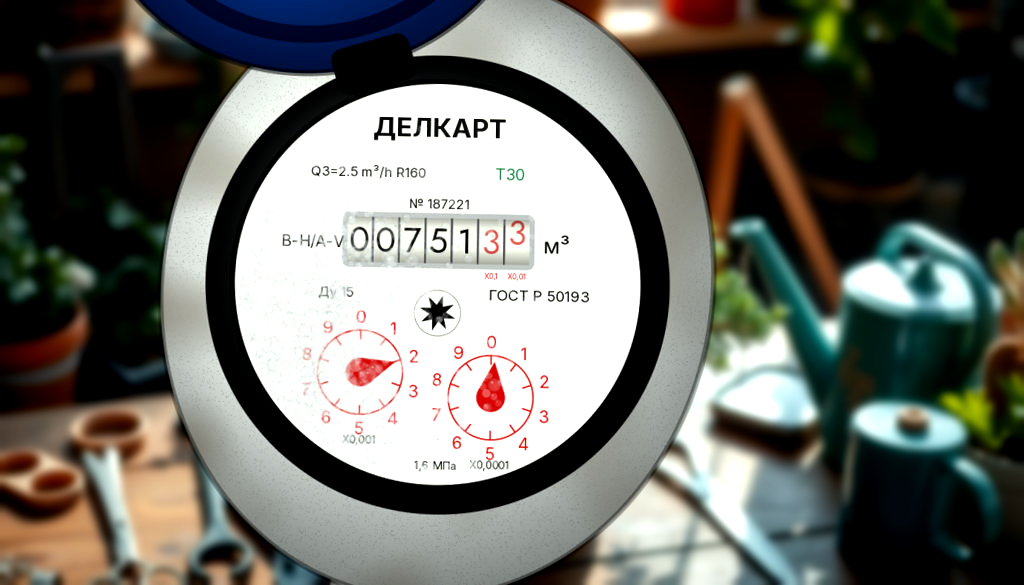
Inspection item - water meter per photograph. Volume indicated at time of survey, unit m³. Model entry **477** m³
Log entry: **751.3320** m³
